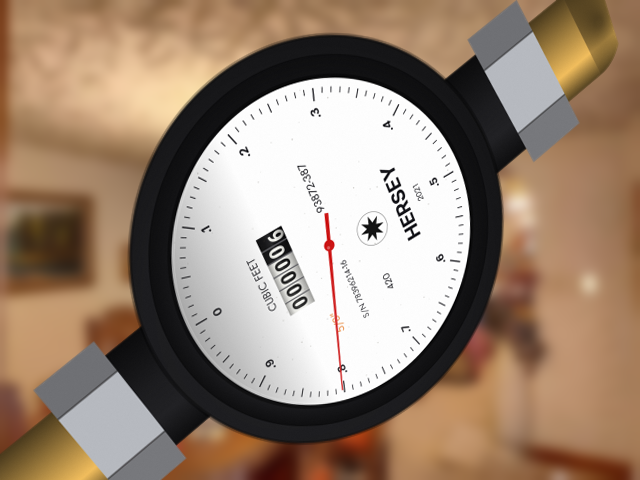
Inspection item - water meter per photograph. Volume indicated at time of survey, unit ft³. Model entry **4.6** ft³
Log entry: **5.80** ft³
